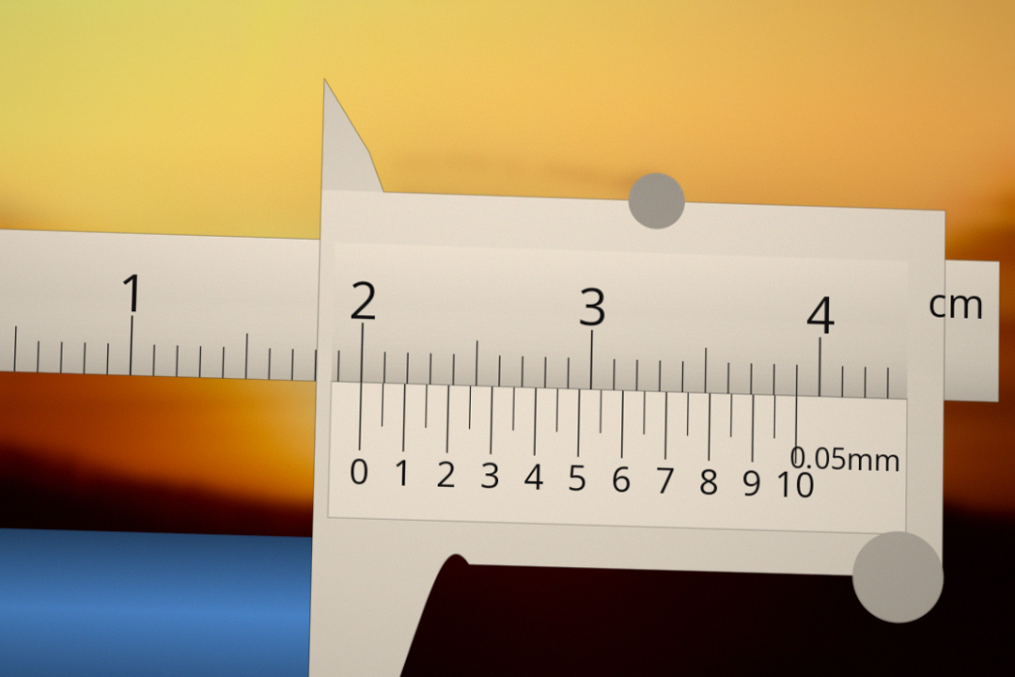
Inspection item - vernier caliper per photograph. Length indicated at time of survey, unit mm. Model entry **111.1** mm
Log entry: **20.00** mm
